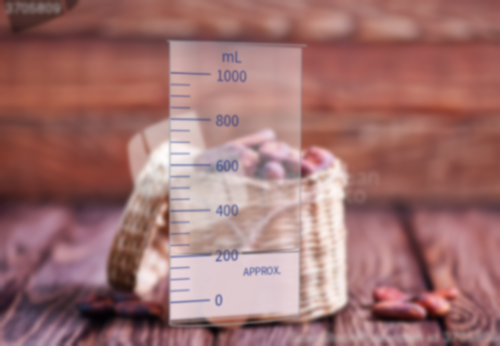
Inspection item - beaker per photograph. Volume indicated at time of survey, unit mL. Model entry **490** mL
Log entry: **200** mL
